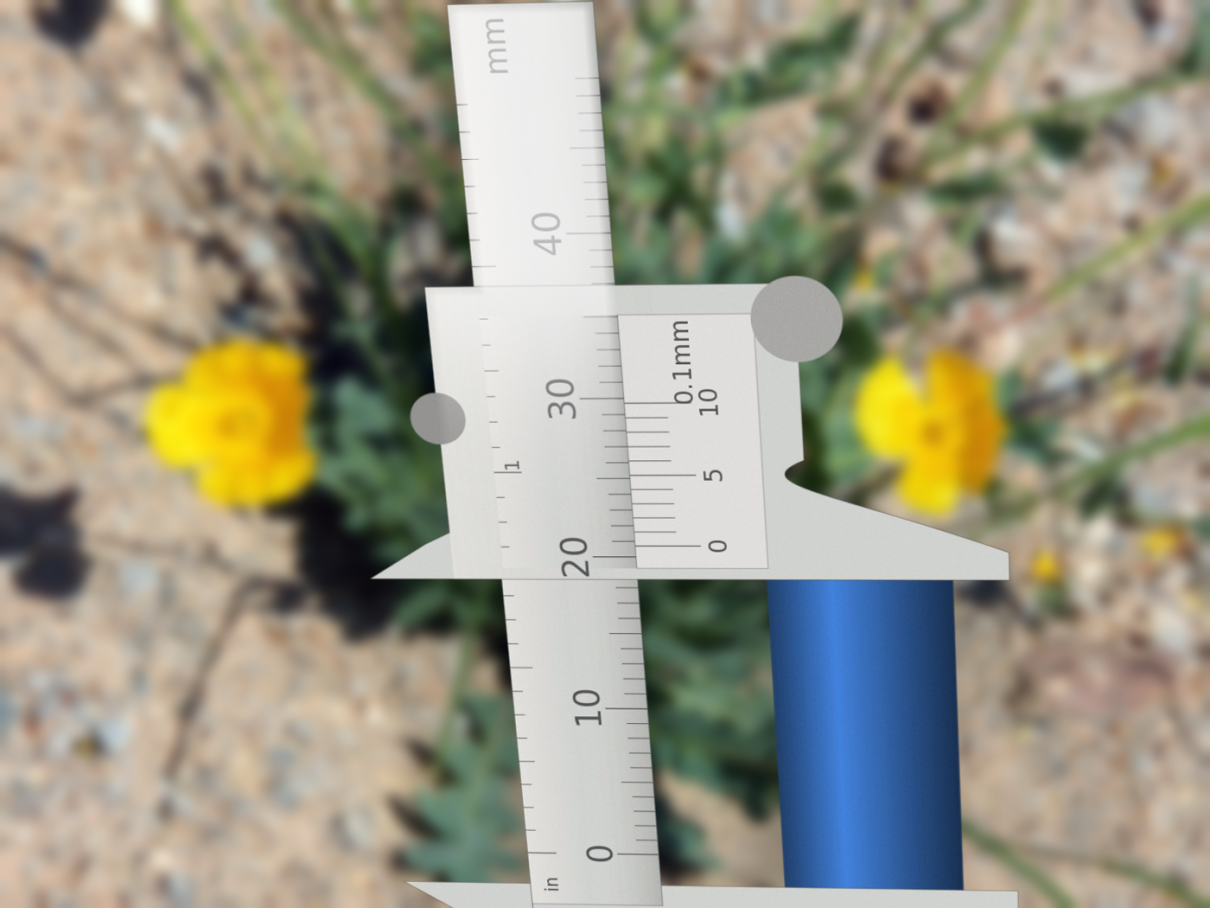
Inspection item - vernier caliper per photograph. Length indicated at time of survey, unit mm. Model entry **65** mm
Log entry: **20.7** mm
